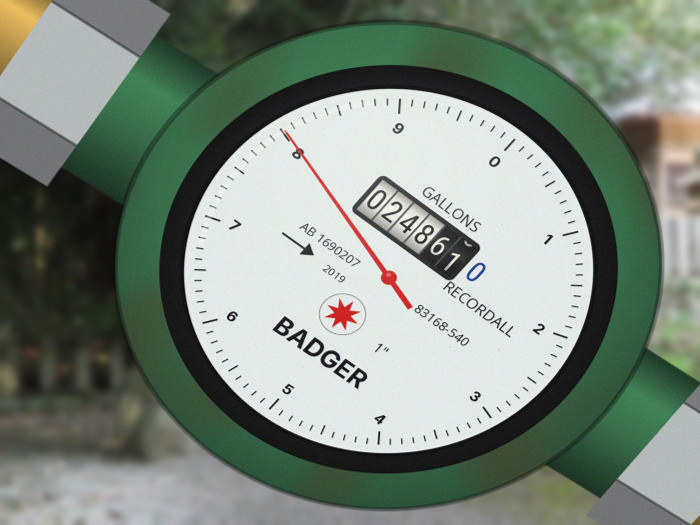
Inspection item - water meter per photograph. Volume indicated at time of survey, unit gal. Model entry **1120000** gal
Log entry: **248608.0** gal
